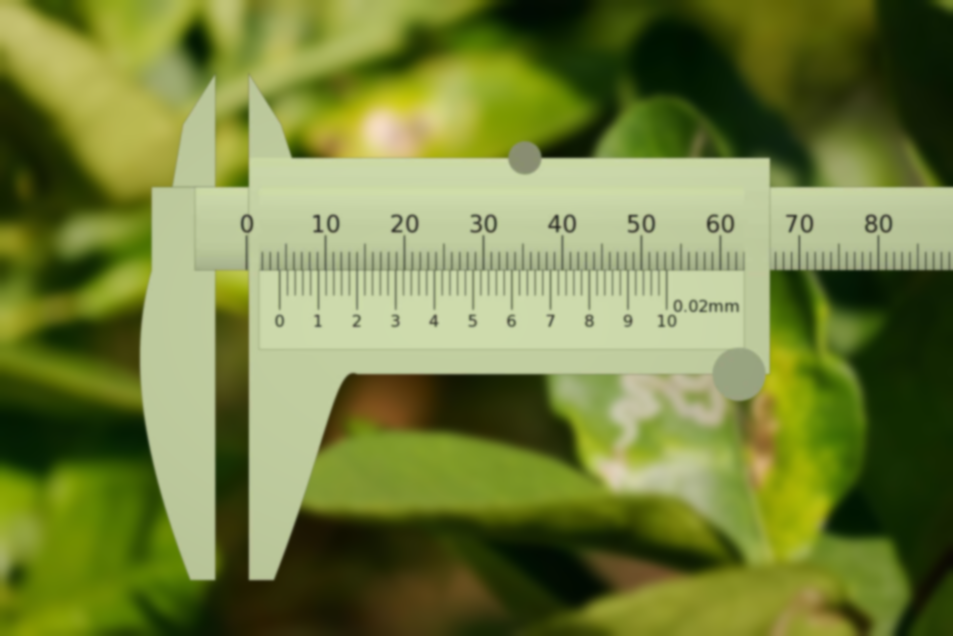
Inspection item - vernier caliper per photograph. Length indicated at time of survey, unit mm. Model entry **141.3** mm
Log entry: **4.2** mm
